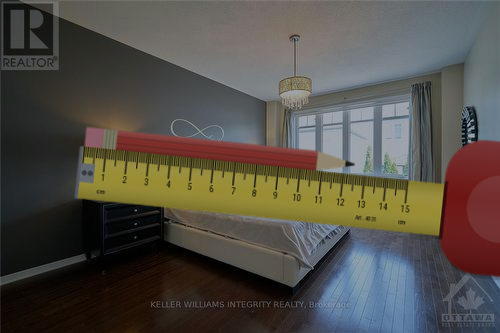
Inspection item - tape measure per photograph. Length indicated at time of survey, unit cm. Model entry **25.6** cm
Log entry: **12.5** cm
